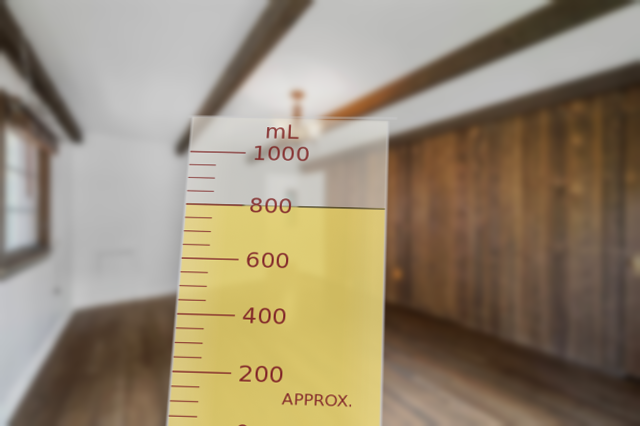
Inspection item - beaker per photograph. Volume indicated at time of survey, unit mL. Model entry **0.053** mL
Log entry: **800** mL
